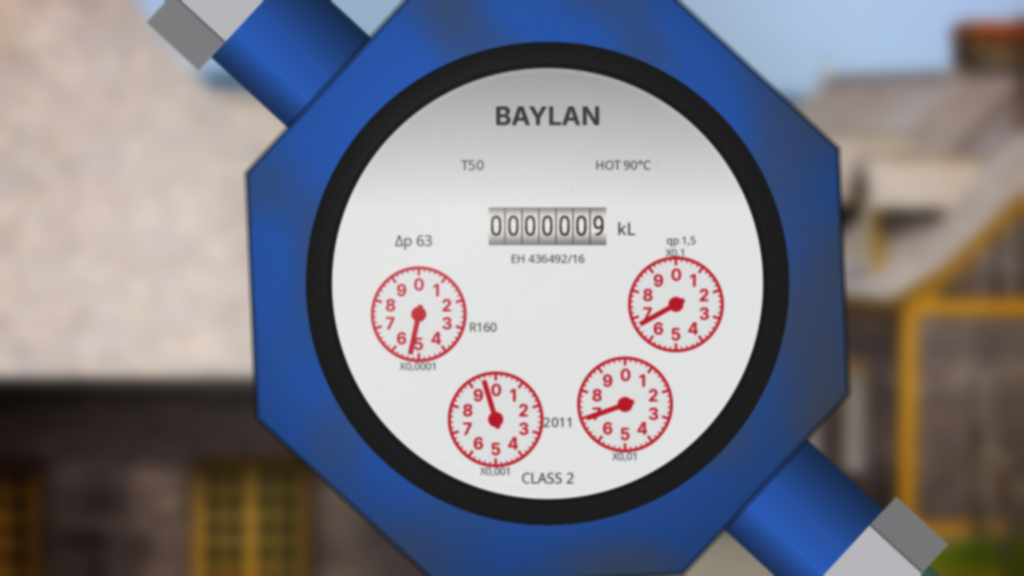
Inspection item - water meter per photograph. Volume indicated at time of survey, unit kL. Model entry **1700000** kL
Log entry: **9.6695** kL
